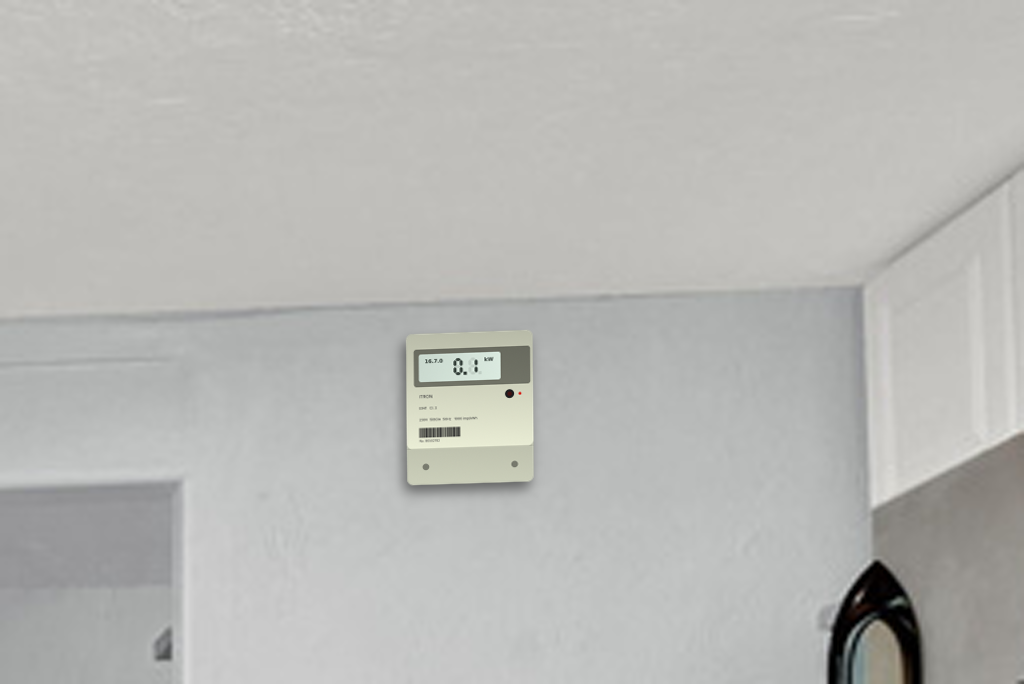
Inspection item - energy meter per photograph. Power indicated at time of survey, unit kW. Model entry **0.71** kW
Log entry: **0.1** kW
